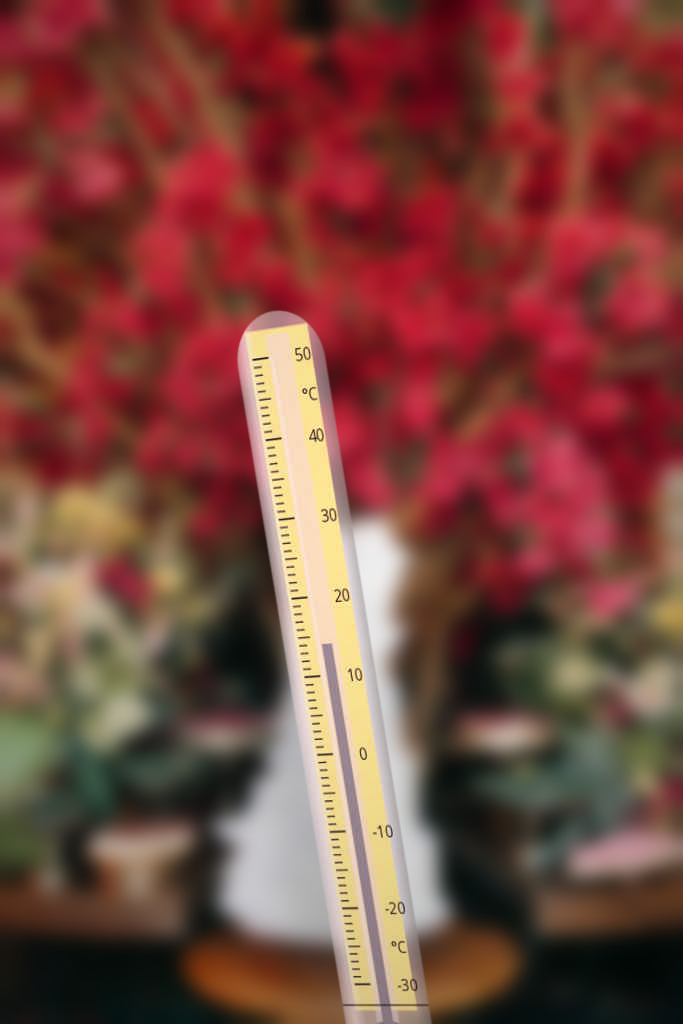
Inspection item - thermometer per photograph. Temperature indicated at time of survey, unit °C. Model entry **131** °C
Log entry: **14** °C
